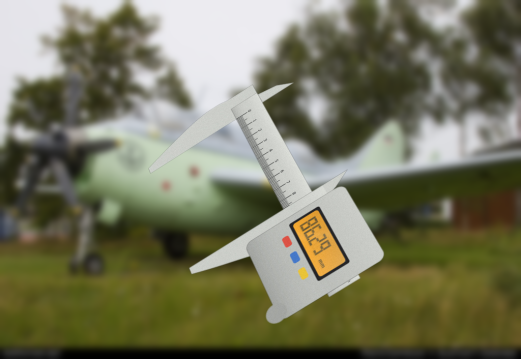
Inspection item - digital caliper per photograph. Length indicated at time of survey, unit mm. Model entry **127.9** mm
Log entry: **86.29** mm
